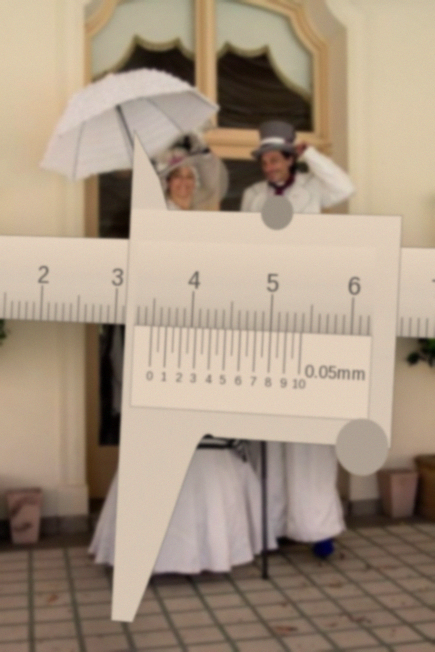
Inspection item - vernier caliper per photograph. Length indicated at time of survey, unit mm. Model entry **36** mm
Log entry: **34.8** mm
